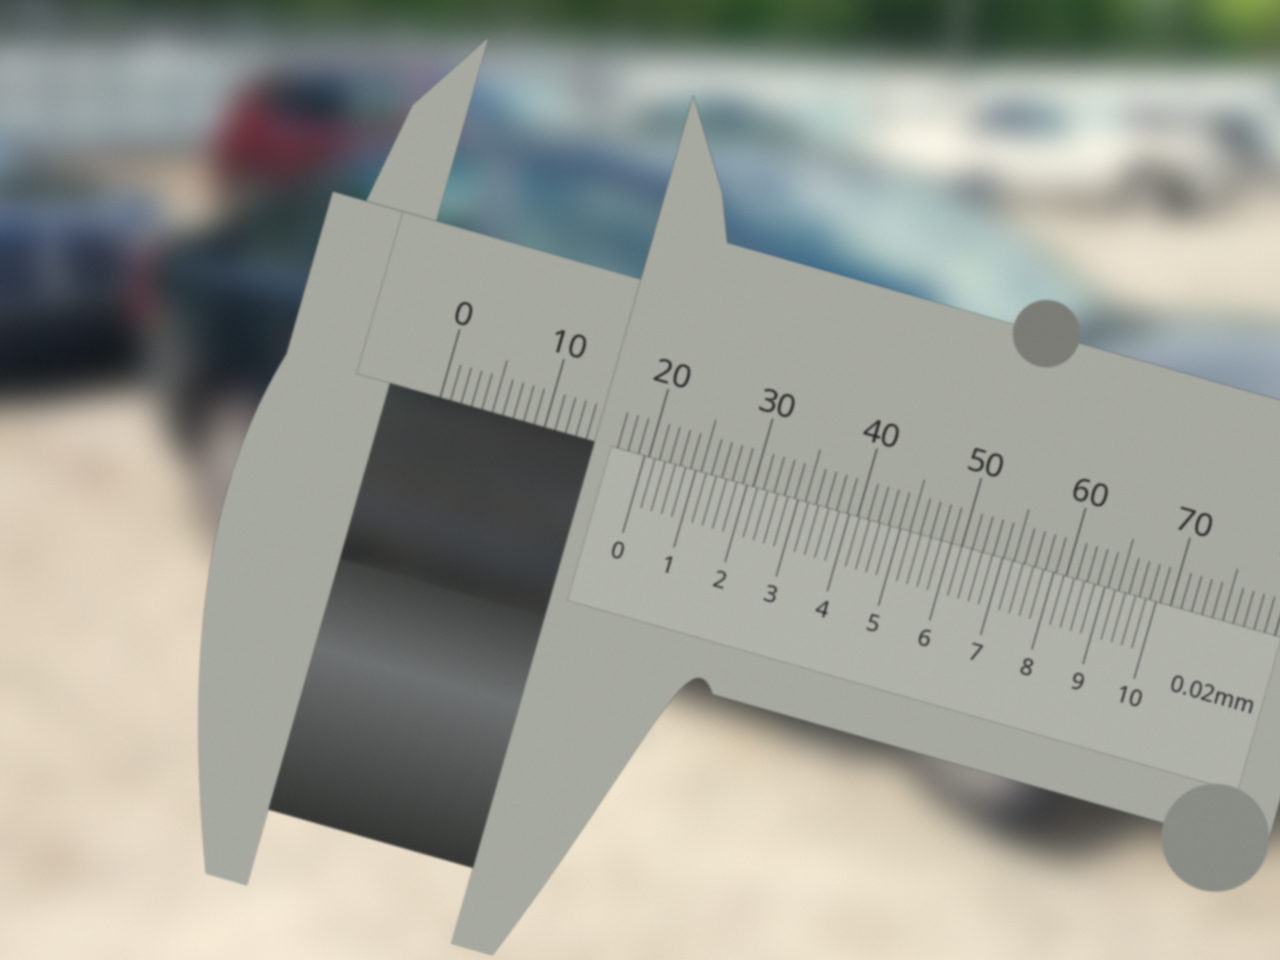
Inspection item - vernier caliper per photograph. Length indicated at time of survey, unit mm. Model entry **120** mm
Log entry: **19.6** mm
